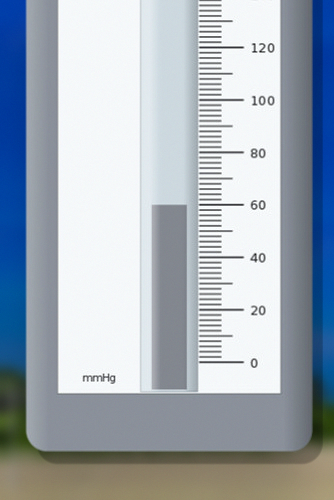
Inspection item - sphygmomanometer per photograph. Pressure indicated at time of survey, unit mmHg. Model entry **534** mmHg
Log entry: **60** mmHg
